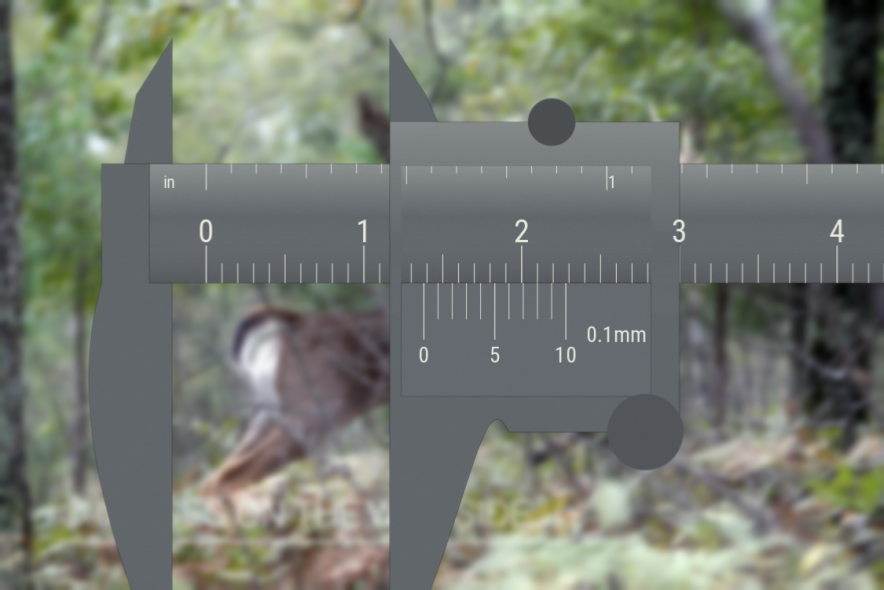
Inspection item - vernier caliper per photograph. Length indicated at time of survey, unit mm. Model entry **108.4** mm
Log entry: **13.8** mm
